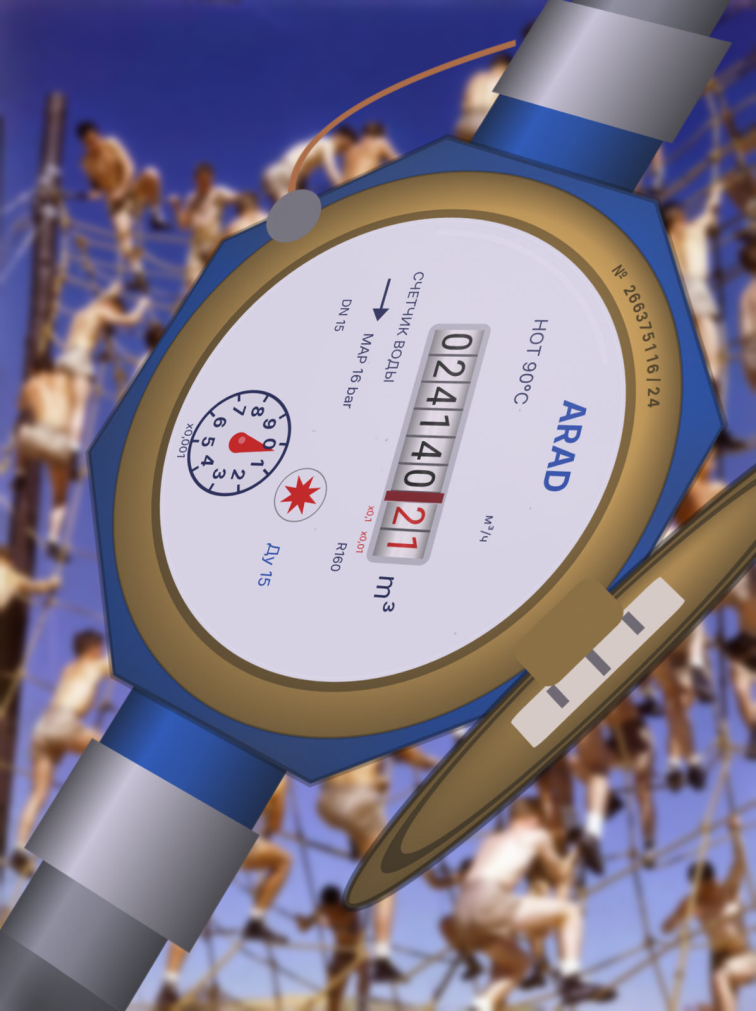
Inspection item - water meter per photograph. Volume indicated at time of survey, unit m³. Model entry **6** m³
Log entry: **24140.210** m³
